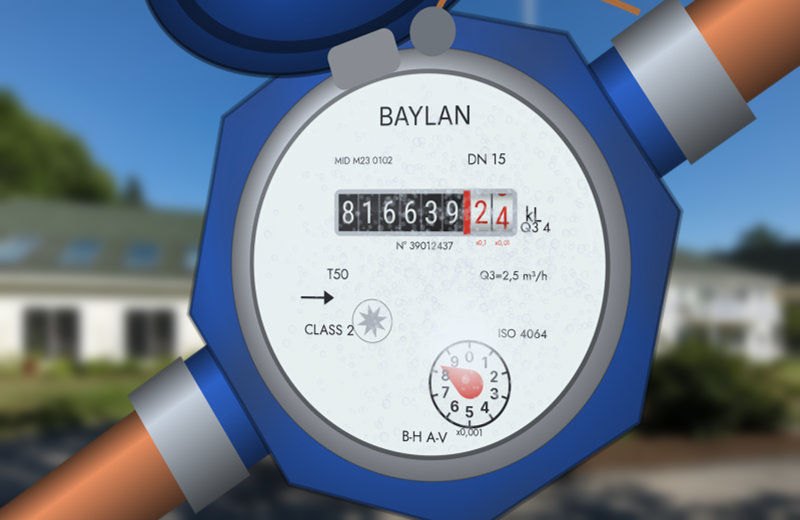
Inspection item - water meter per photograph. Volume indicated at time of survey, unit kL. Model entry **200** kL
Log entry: **816639.238** kL
